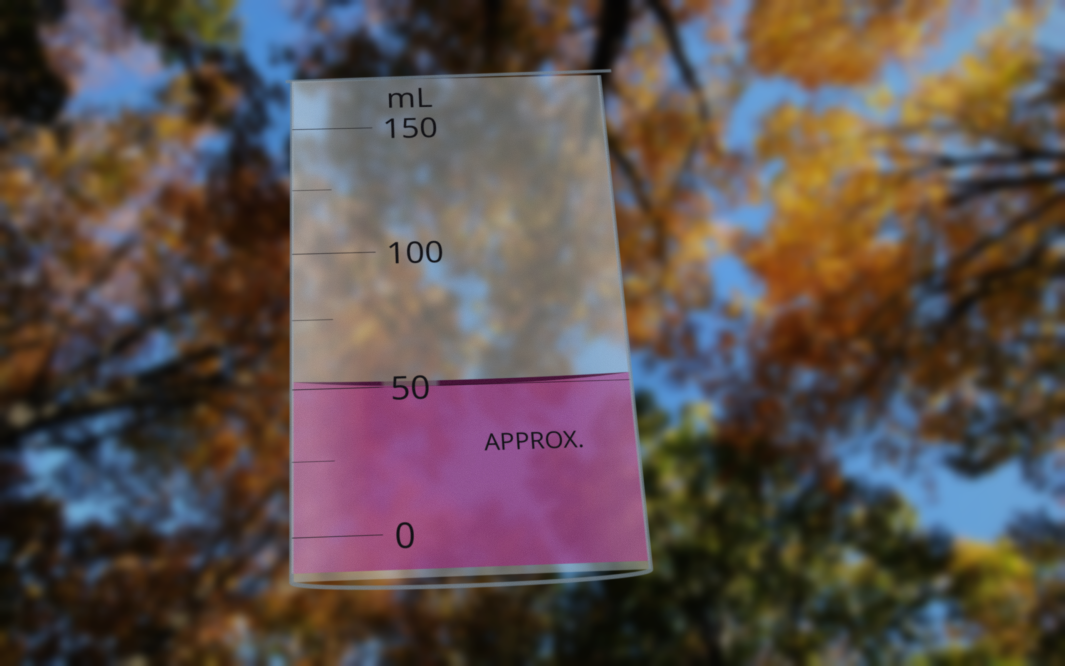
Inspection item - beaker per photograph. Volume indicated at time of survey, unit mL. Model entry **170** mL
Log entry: **50** mL
